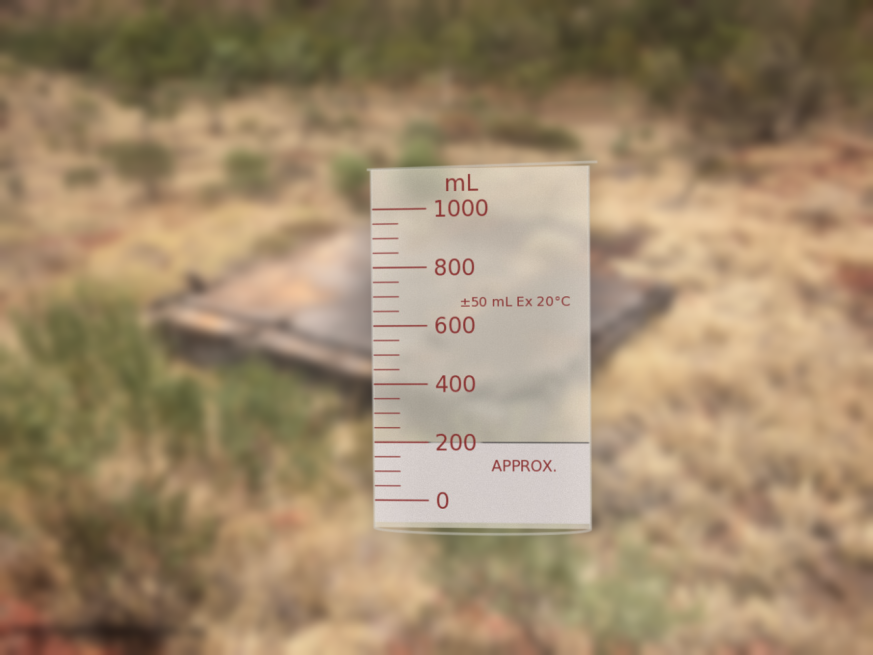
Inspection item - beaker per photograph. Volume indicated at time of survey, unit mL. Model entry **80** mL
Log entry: **200** mL
